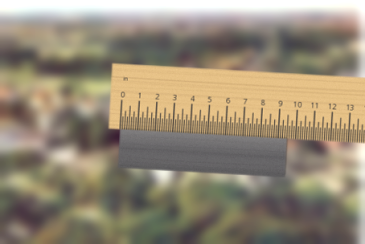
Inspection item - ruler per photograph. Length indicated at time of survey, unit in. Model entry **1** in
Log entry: **9.5** in
